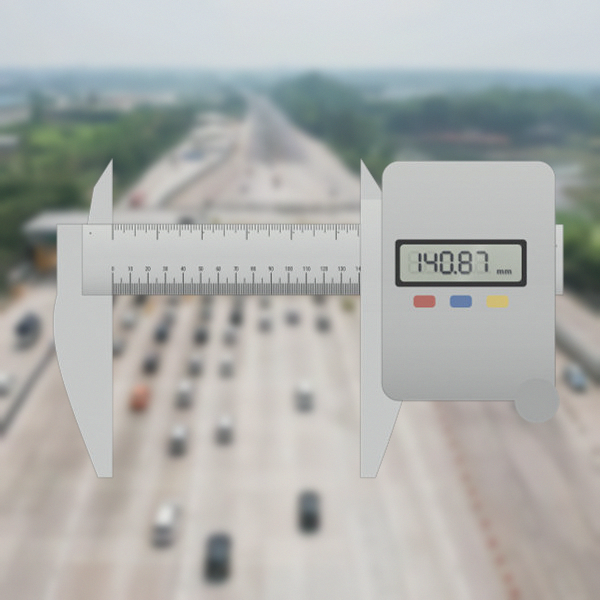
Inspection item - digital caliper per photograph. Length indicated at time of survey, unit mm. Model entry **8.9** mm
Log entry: **140.87** mm
